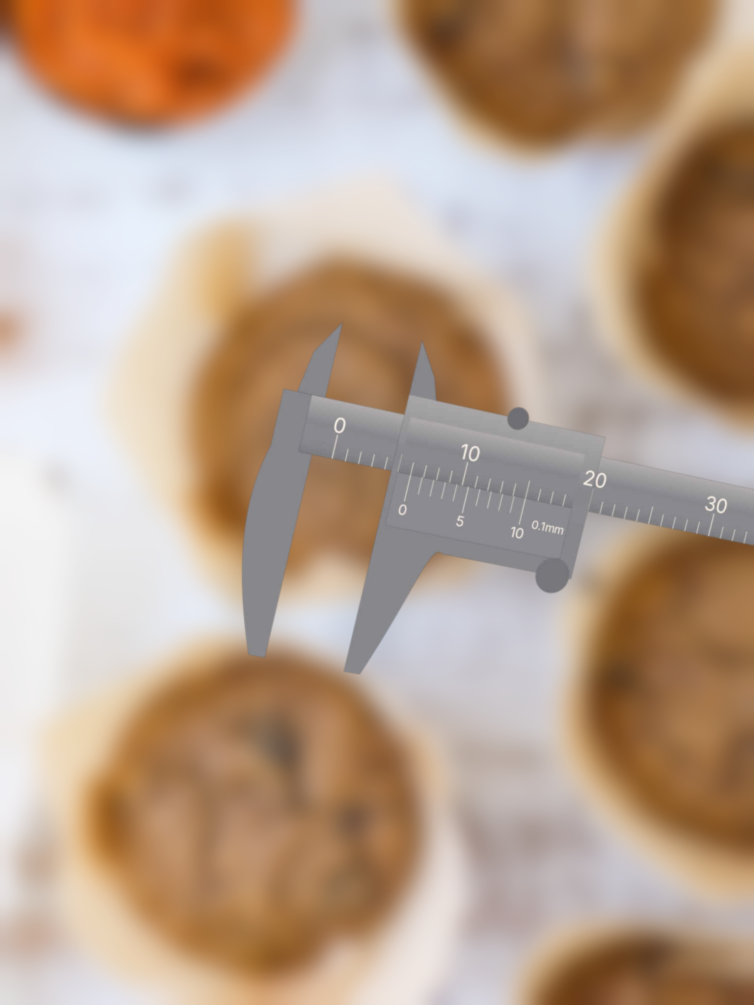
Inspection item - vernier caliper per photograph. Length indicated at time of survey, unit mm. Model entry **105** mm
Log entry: **6.0** mm
